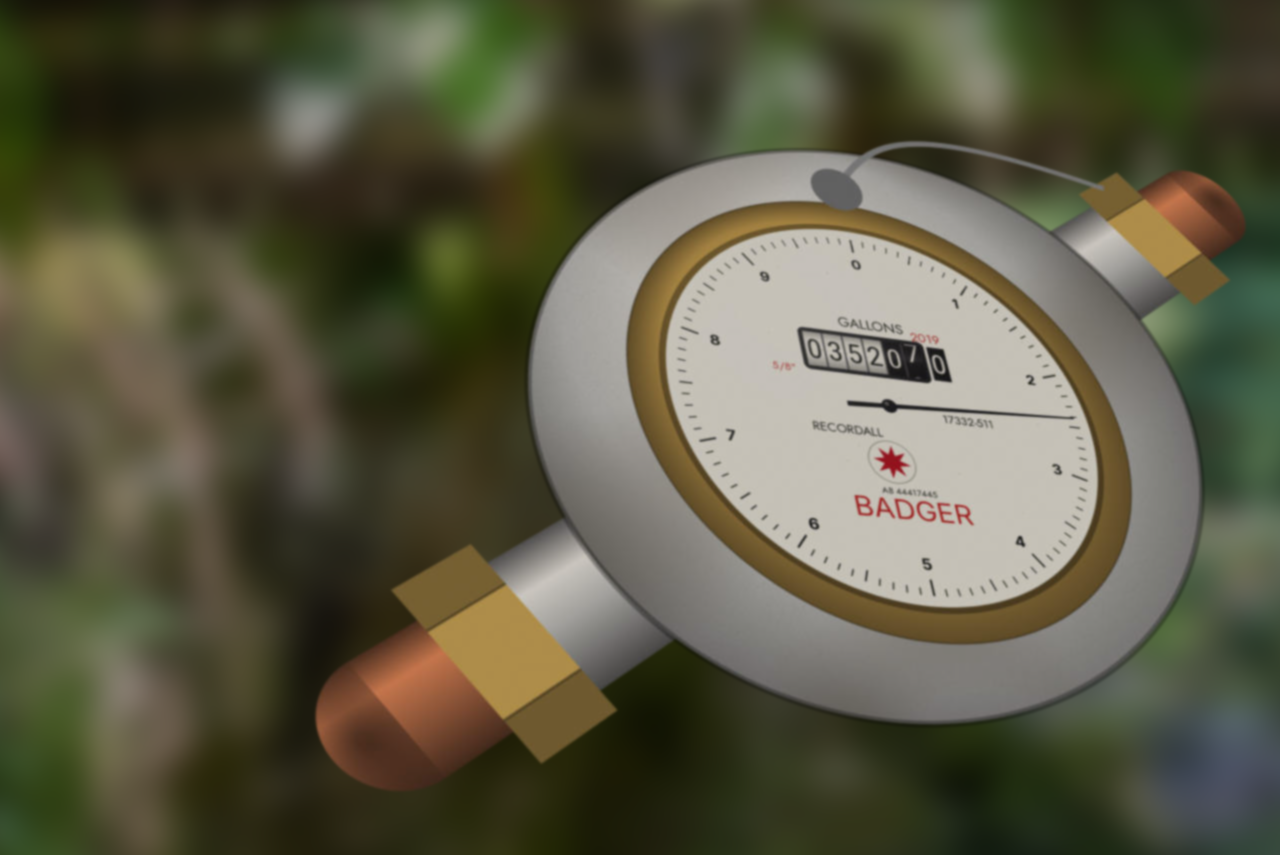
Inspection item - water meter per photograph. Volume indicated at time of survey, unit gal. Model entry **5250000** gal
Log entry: **352072.4** gal
